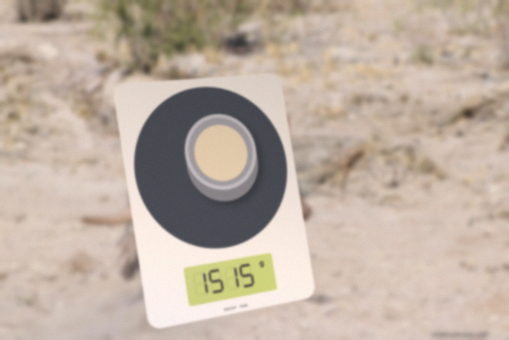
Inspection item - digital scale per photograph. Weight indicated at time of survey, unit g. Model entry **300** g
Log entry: **1515** g
